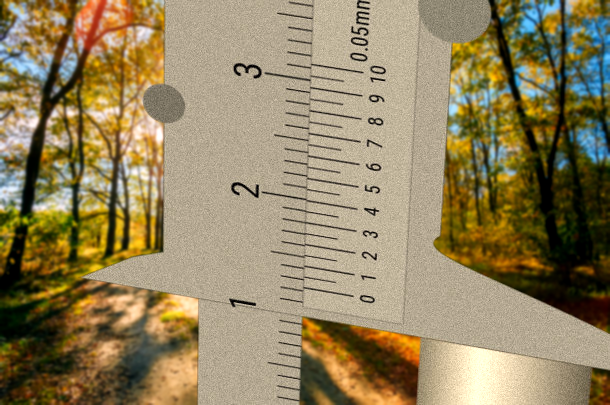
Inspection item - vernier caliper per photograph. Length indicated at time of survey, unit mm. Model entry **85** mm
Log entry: **12.3** mm
